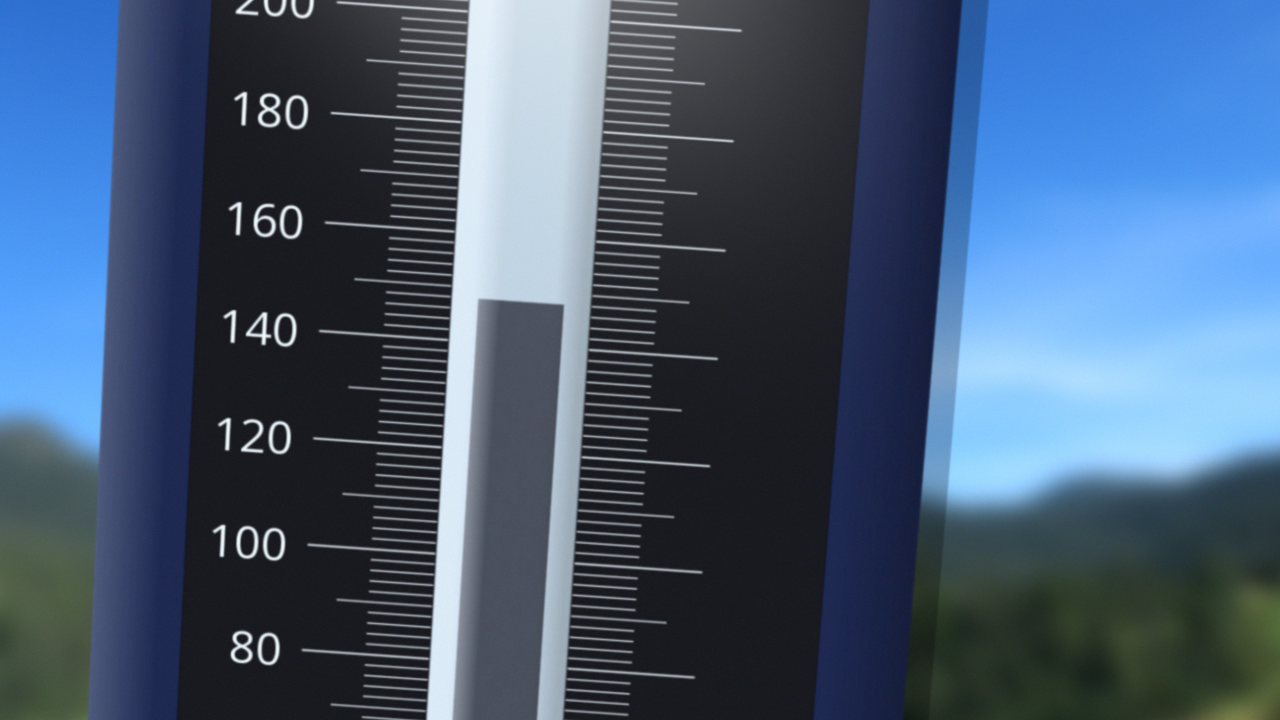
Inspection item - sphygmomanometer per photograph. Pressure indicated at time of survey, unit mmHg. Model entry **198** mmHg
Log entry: **148** mmHg
